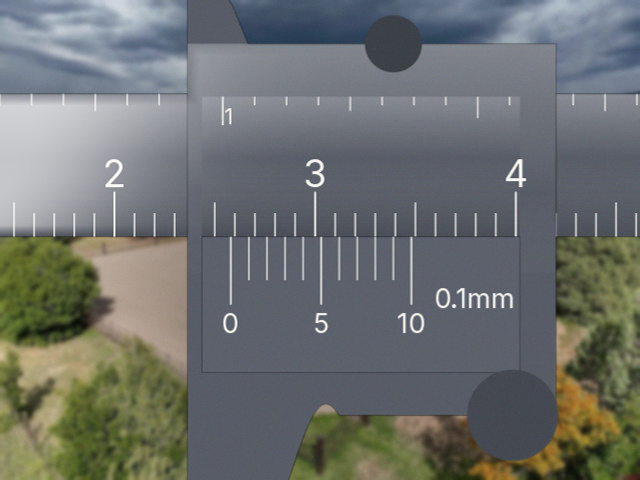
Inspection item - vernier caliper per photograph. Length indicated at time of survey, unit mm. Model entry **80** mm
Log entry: **25.8** mm
